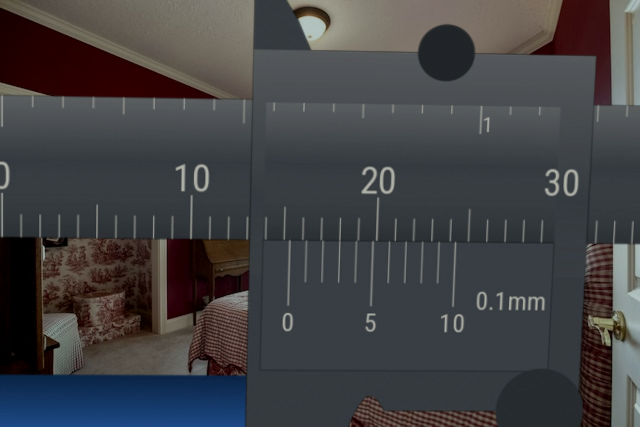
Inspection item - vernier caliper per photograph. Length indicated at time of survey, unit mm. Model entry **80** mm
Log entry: **15.3** mm
